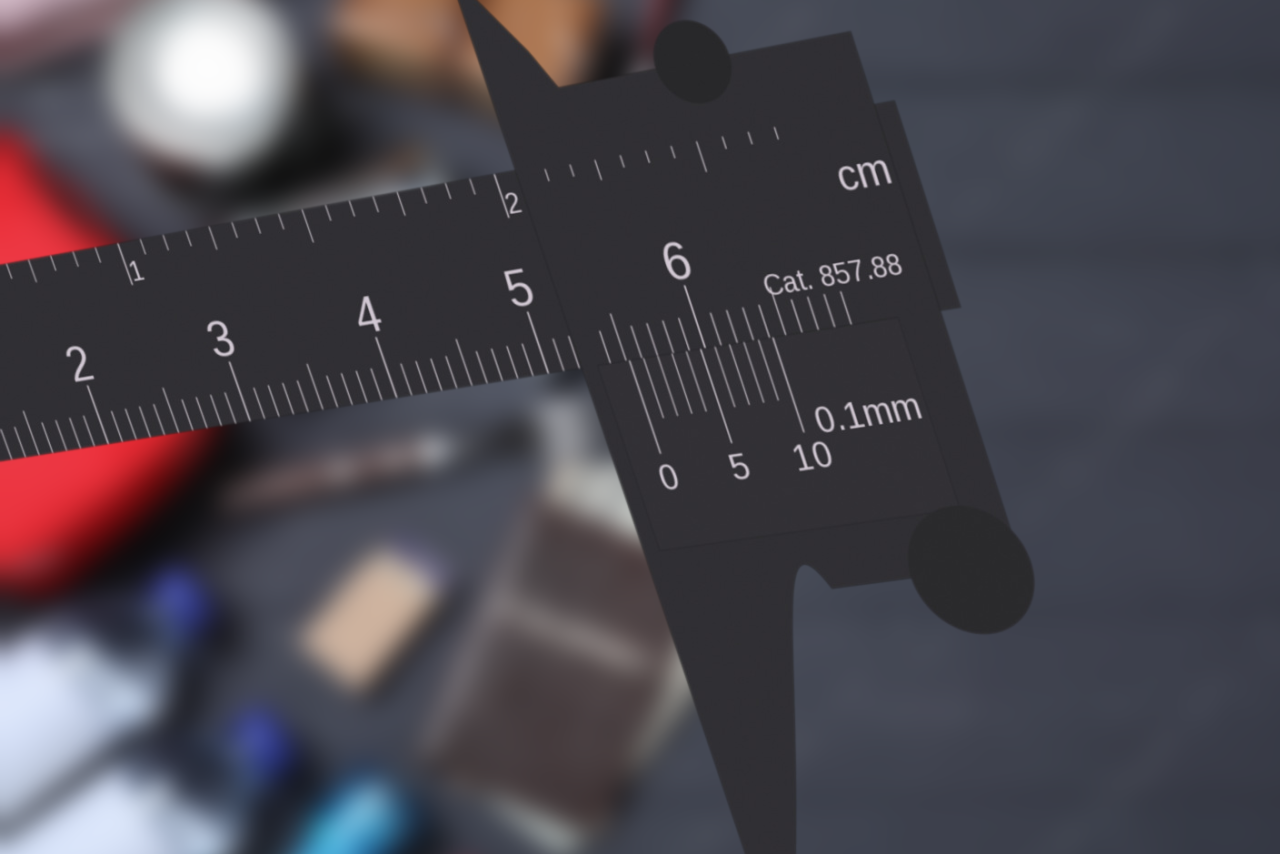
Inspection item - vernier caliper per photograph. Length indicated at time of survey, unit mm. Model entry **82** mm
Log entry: **55.2** mm
